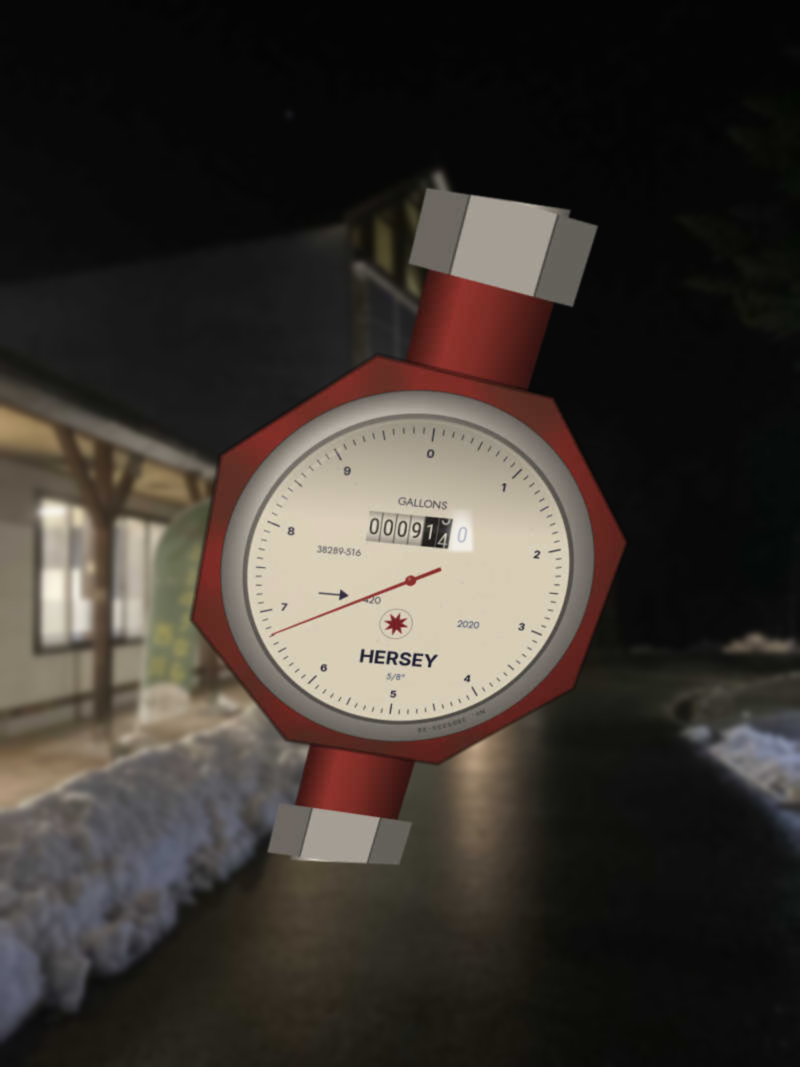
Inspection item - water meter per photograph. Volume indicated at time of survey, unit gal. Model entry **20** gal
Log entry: **9136.7** gal
